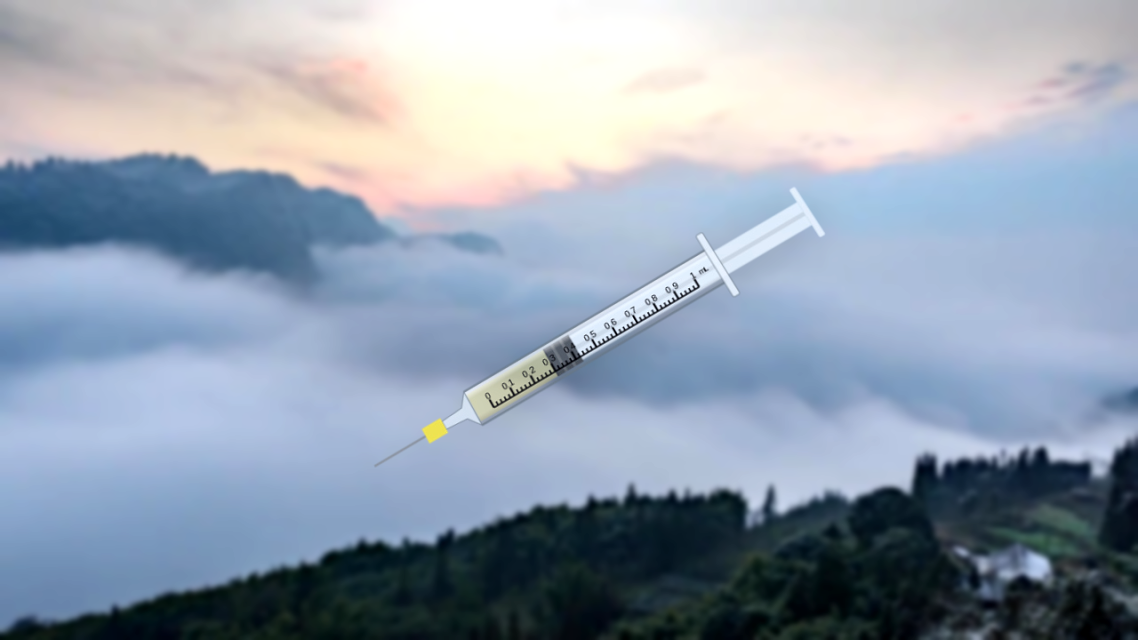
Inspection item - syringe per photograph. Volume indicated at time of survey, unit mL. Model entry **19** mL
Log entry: **0.3** mL
